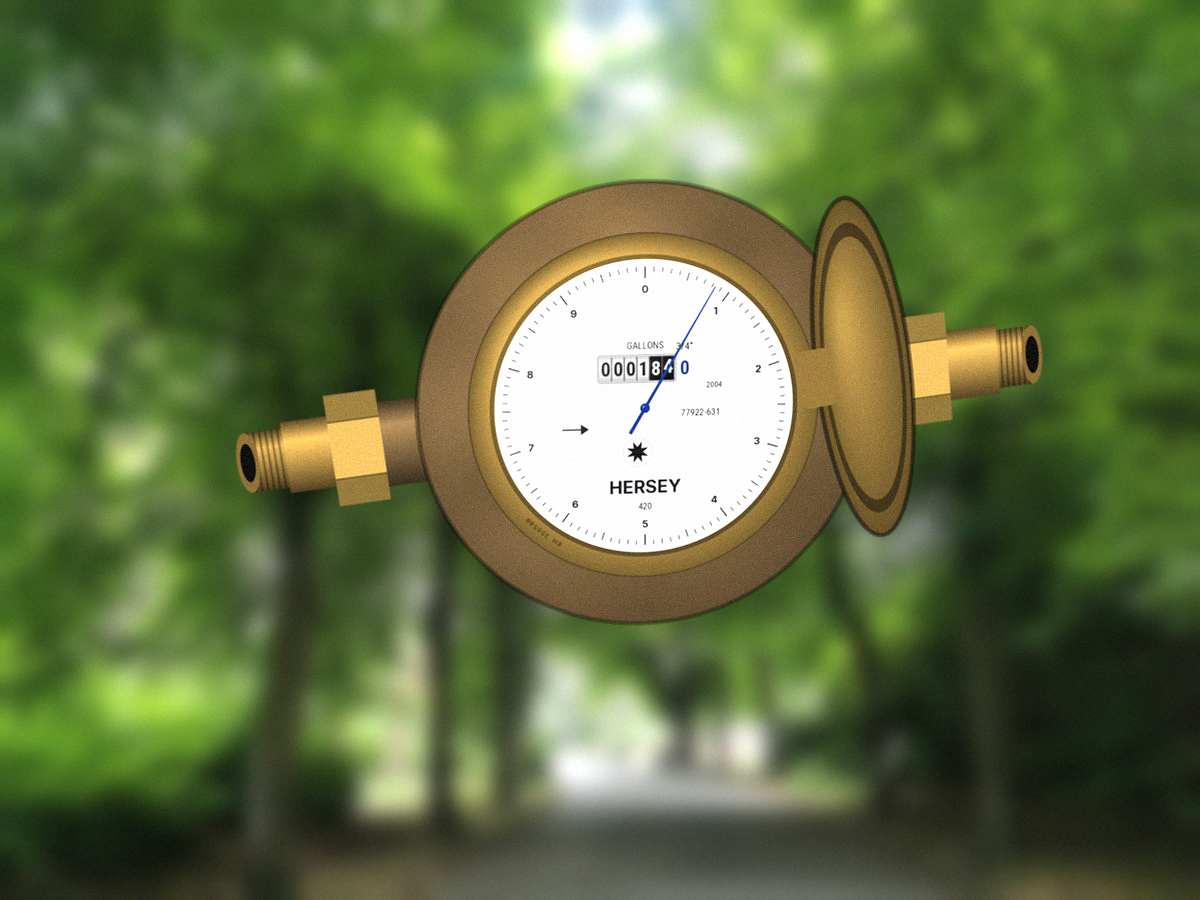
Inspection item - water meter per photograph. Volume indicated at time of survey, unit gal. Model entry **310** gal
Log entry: **1840.8** gal
